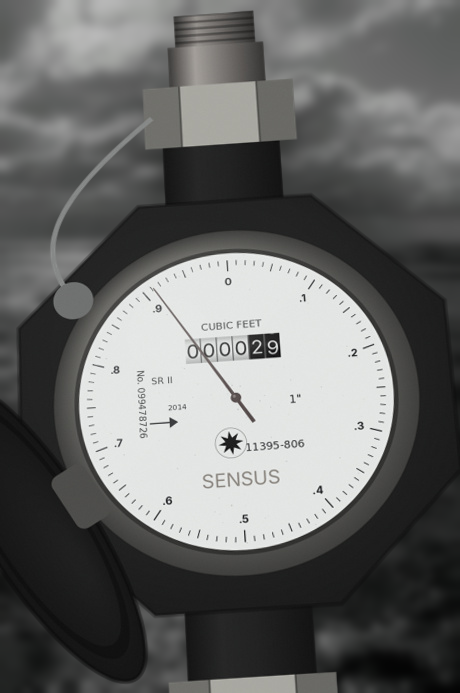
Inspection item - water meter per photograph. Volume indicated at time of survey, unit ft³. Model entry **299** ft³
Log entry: **28.91** ft³
